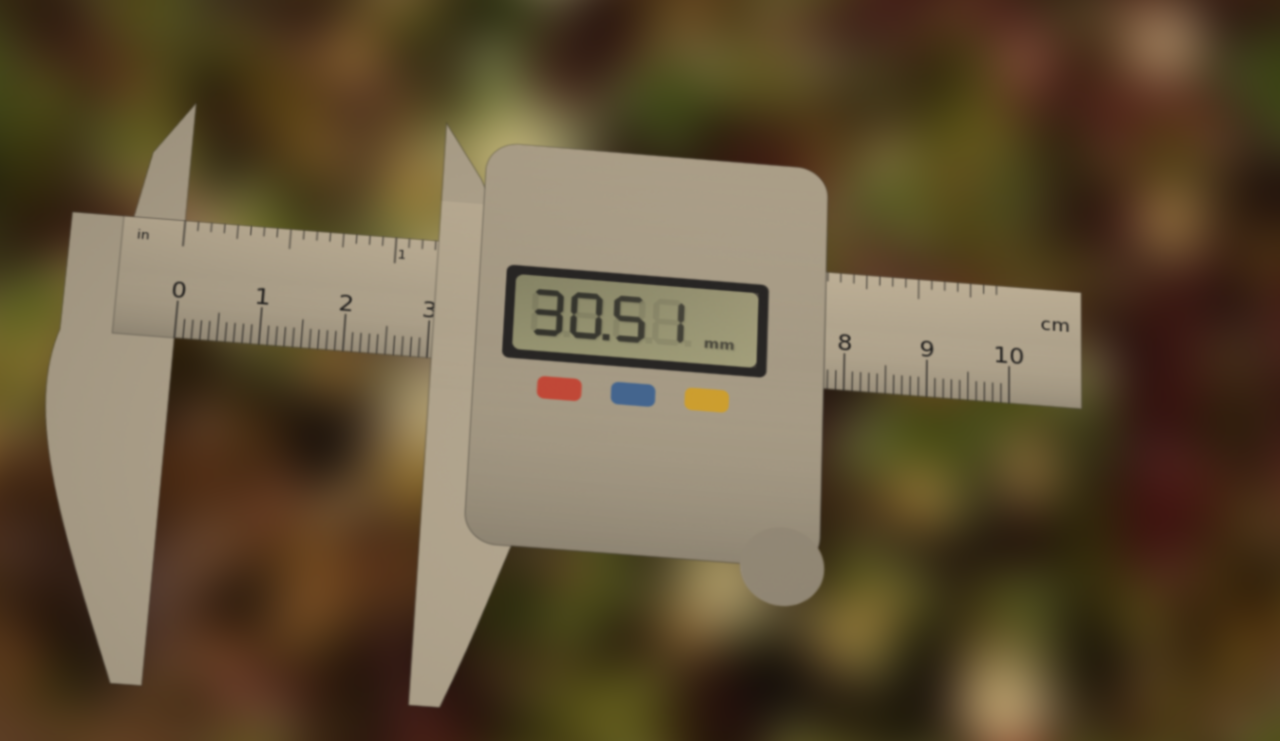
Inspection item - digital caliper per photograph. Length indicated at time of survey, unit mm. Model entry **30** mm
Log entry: **30.51** mm
